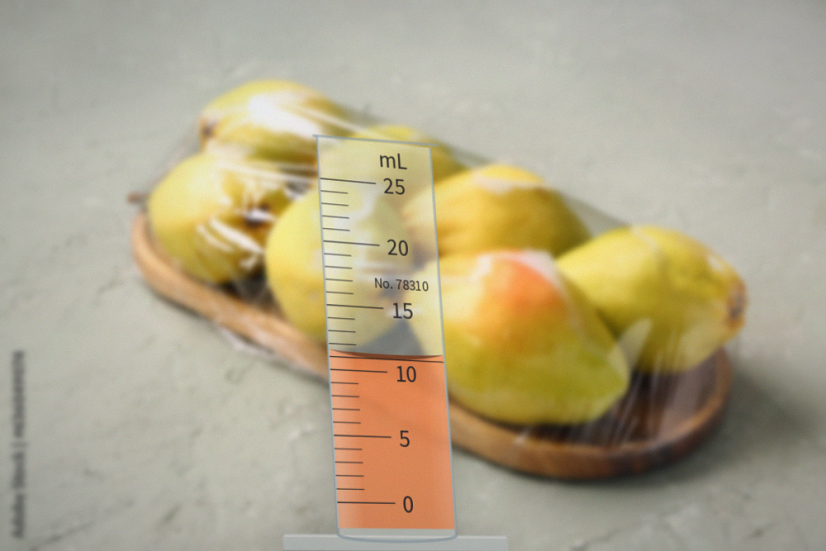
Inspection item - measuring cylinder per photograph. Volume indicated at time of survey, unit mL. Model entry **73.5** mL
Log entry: **11** mL
